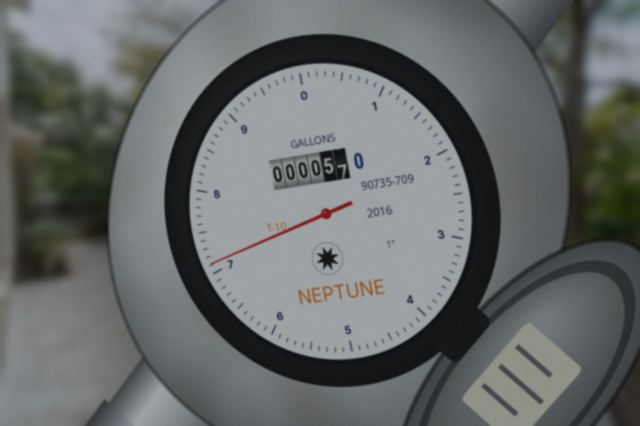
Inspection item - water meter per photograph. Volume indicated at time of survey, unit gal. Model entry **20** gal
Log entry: **567.1** gal
